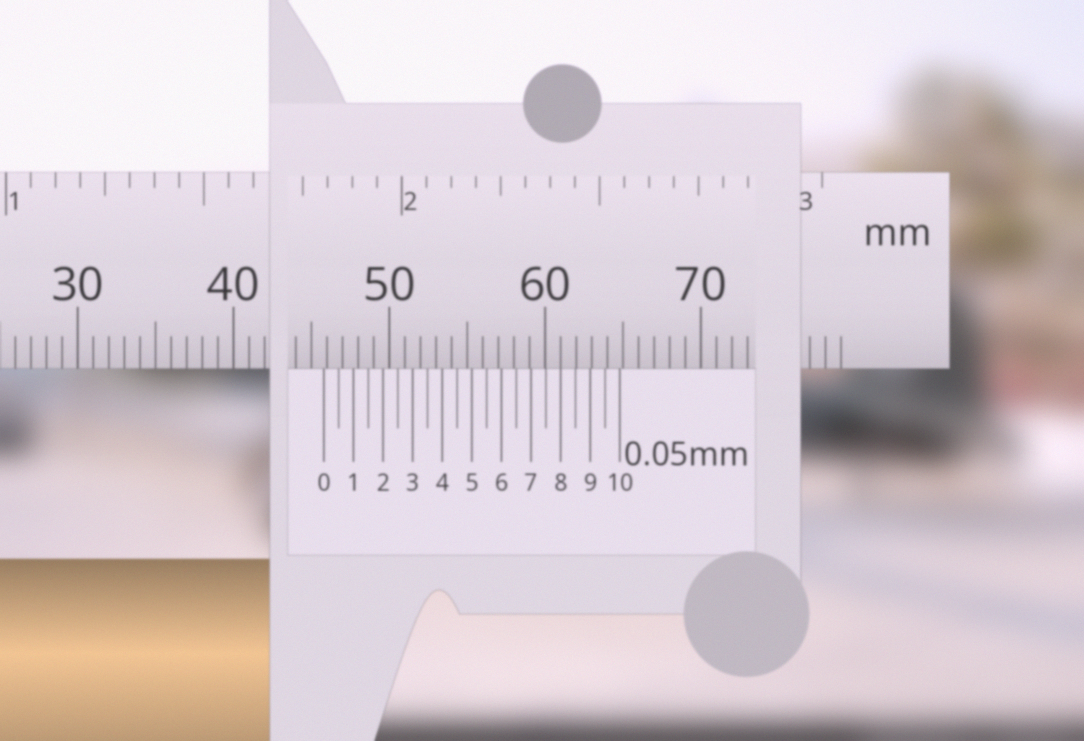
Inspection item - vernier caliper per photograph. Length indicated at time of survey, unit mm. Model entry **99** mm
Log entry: **45.8** mm
